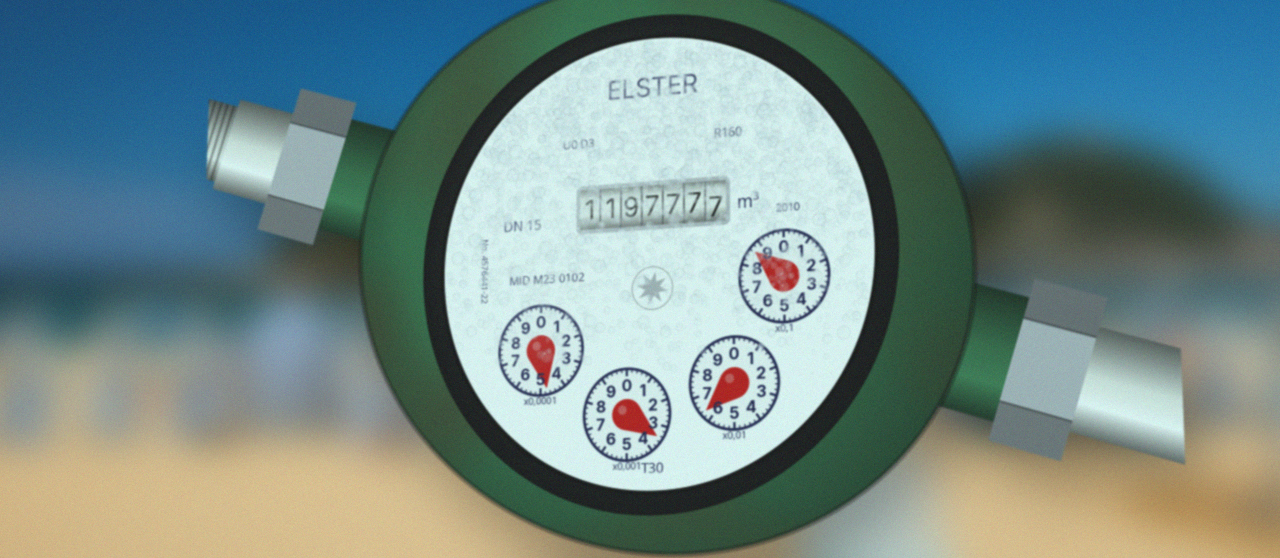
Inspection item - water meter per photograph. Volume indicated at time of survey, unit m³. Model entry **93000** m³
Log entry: **1197776.8634** m³
